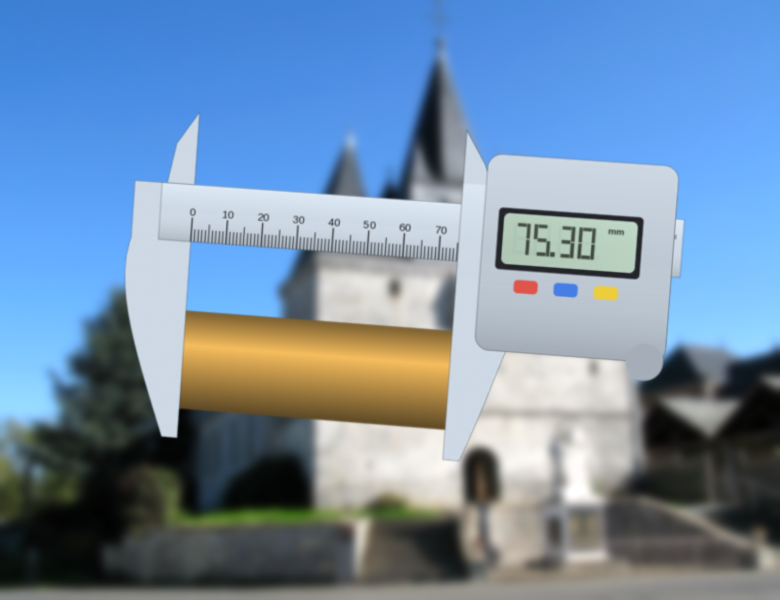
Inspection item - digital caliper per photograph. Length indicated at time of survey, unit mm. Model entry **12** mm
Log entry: **75.30** mm
